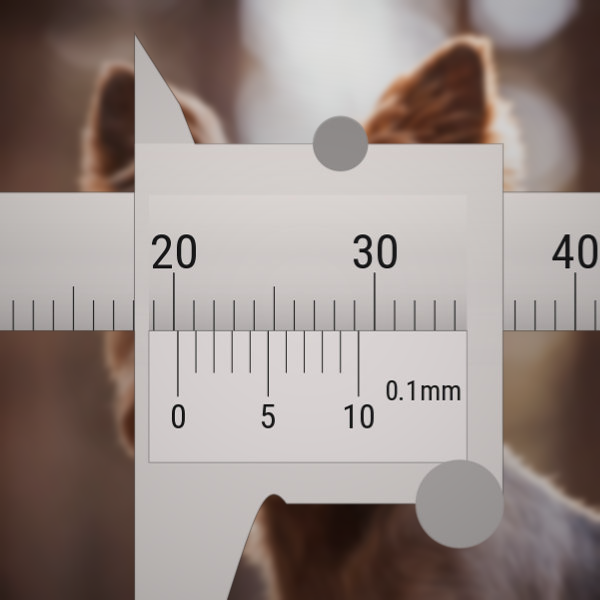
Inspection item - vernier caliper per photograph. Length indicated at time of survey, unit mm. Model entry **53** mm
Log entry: **20.2** mm
